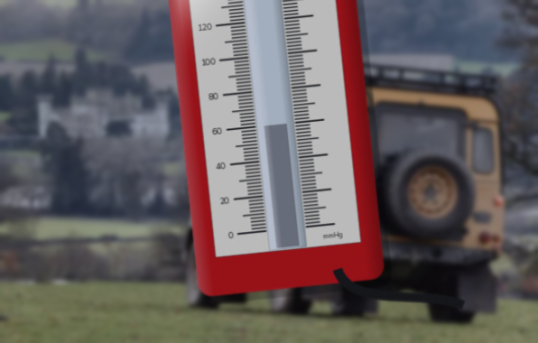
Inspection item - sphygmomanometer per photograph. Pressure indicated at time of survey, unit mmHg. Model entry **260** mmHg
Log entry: **60** mmHg
